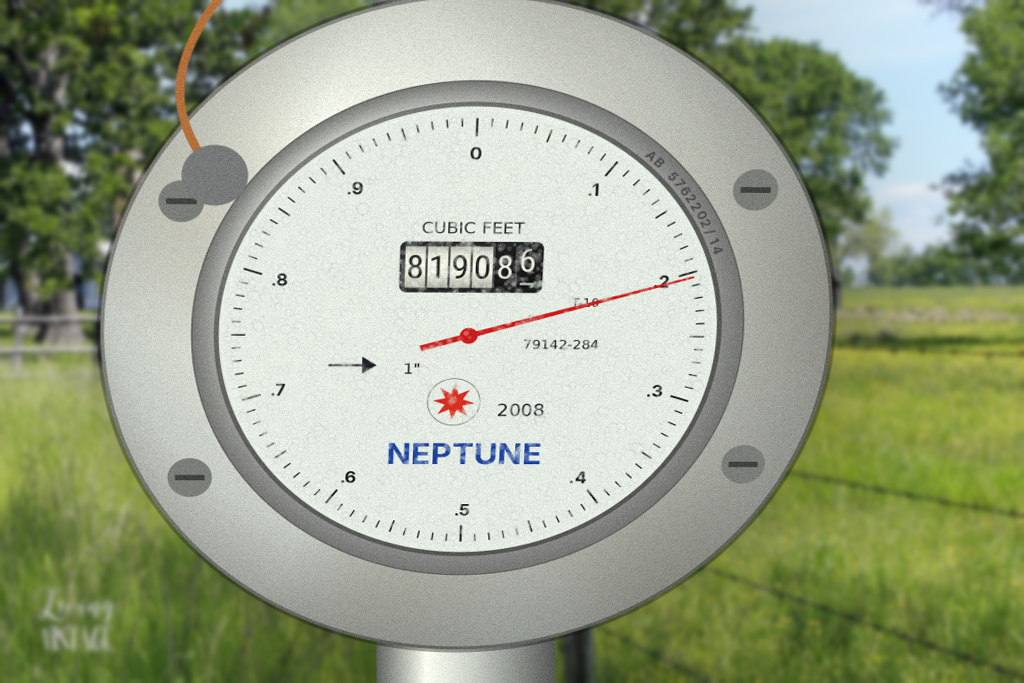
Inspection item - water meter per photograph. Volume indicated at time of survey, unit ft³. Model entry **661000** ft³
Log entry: **819086.20** ft³
